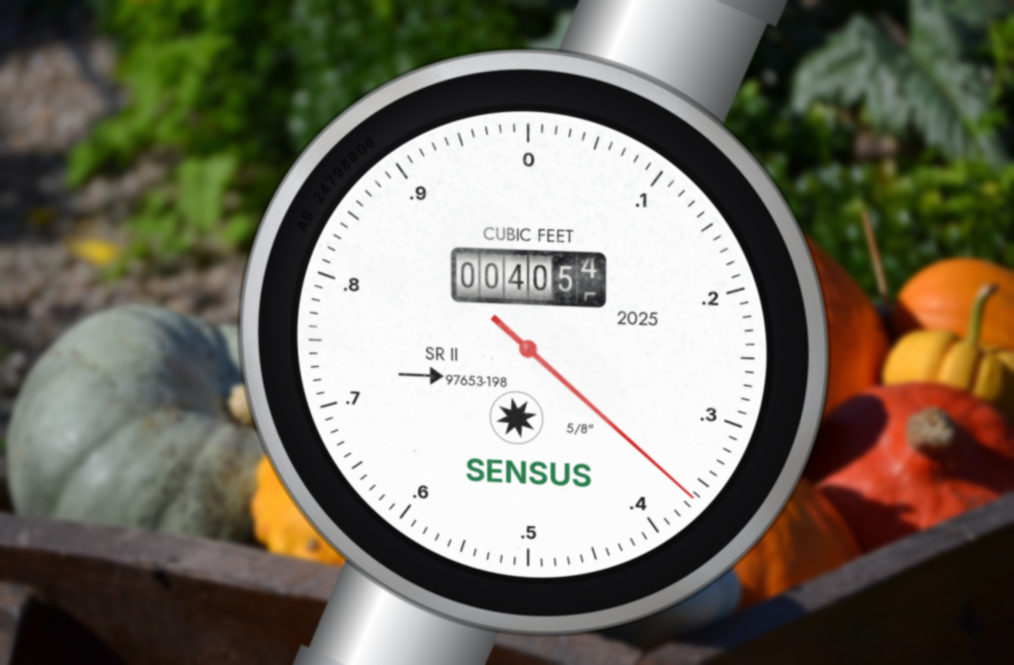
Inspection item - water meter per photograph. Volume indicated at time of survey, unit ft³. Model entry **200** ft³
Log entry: **4054.36** ft³
